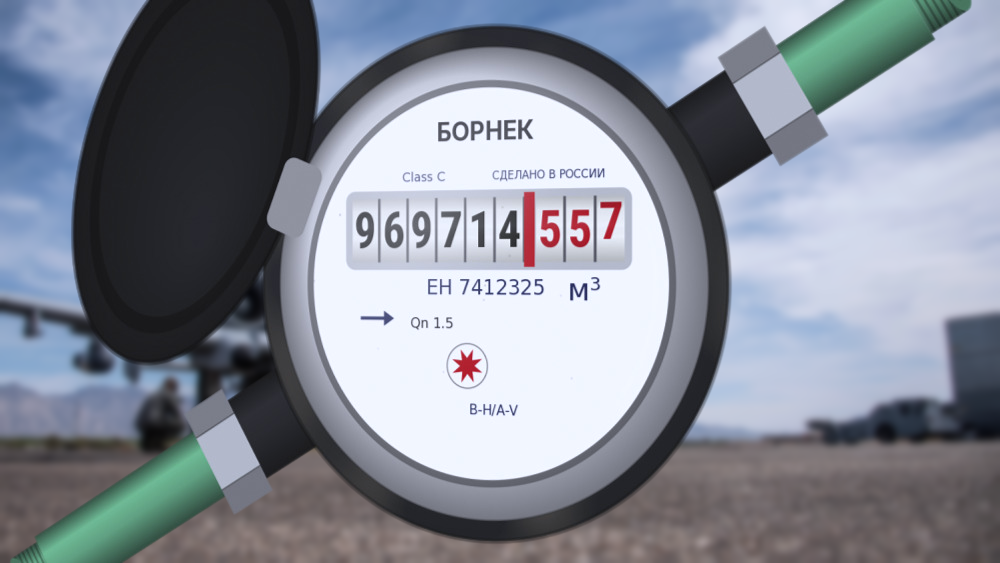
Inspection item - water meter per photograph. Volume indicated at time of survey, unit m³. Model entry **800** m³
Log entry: **969714.557** m³
